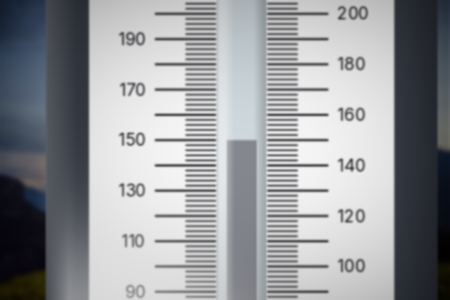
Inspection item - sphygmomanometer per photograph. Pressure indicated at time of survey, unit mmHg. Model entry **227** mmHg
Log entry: **150** mmHg
